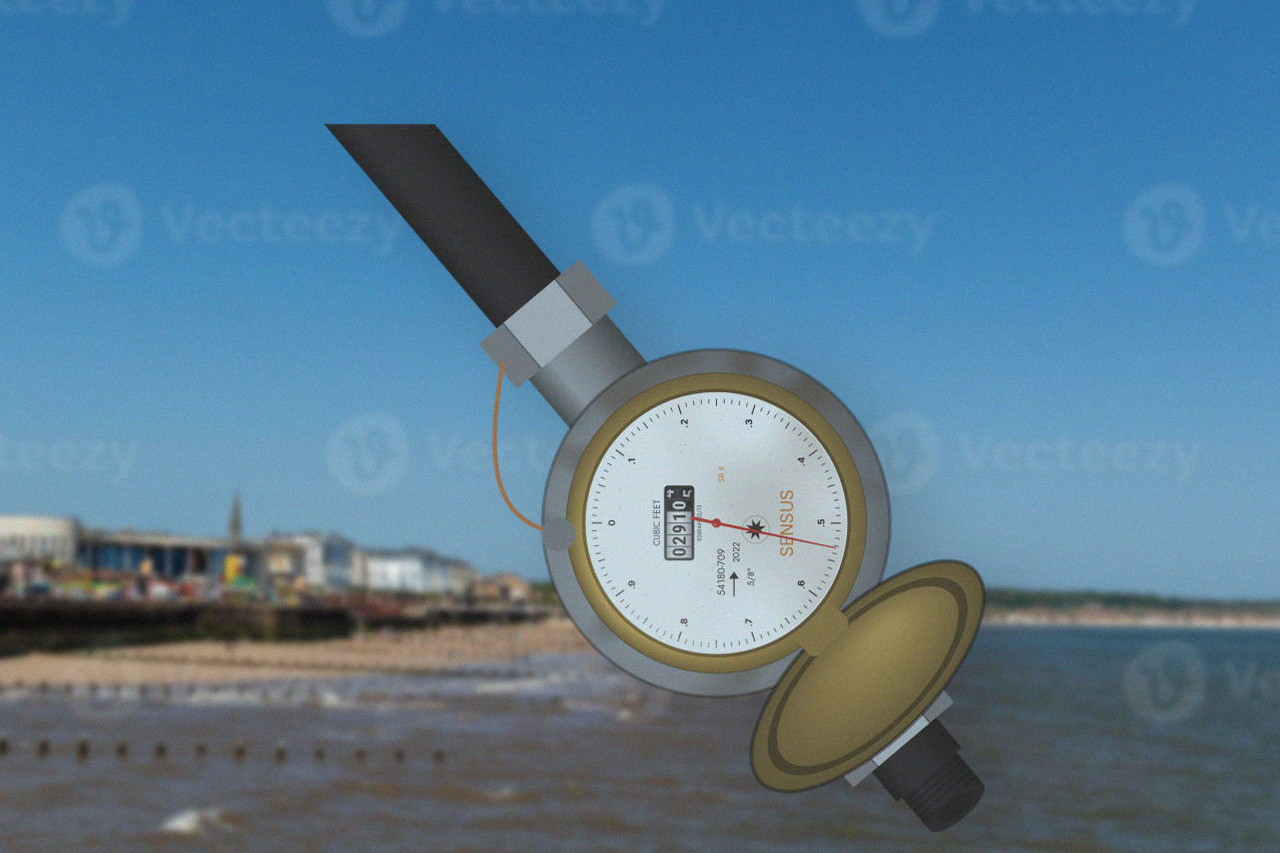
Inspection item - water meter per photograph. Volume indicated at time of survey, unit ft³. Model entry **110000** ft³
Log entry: **29104.53** ft³
